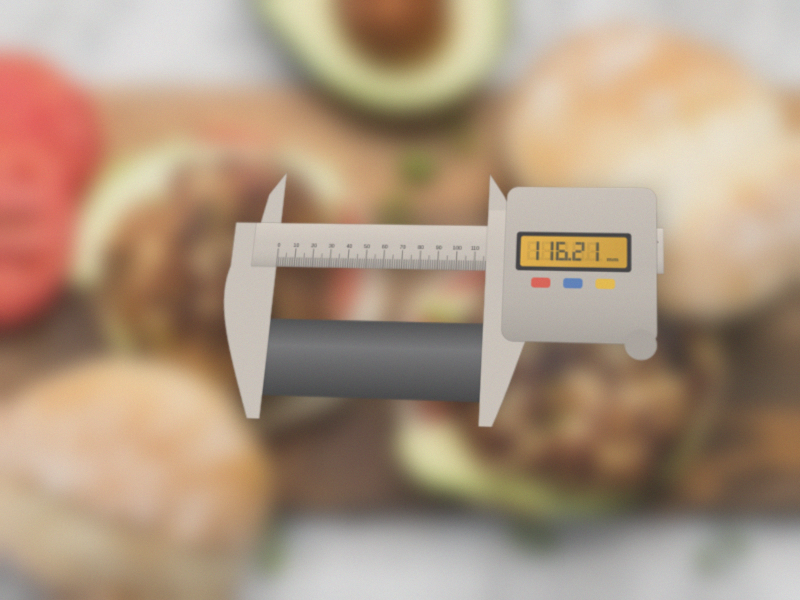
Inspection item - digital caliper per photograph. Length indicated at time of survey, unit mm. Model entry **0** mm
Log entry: **116.21** mm
